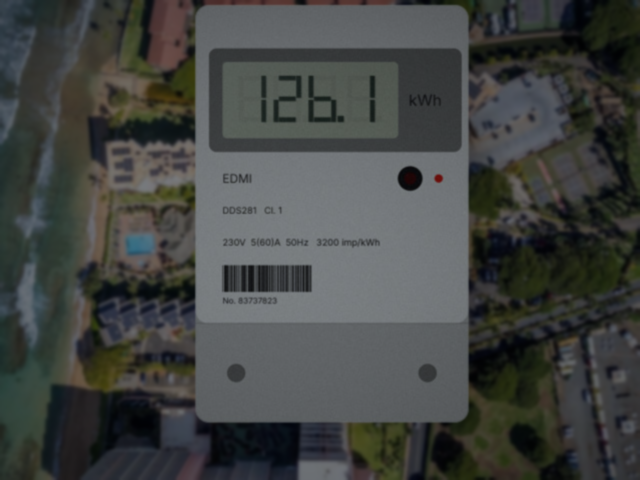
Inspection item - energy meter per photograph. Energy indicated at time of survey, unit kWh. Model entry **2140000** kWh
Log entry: **126.1** kWh
